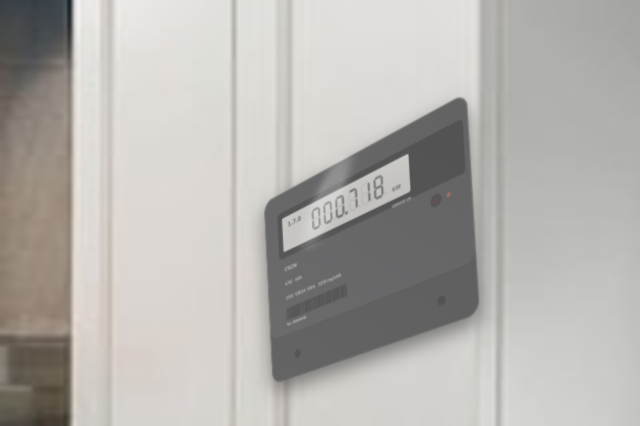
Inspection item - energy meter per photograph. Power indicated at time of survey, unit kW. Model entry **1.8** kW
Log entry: **0.718** kW
